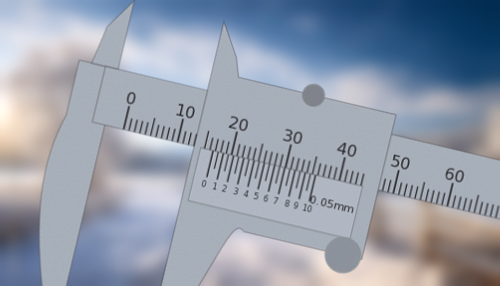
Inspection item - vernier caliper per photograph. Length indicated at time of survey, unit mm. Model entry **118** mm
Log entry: **16.6** mm
